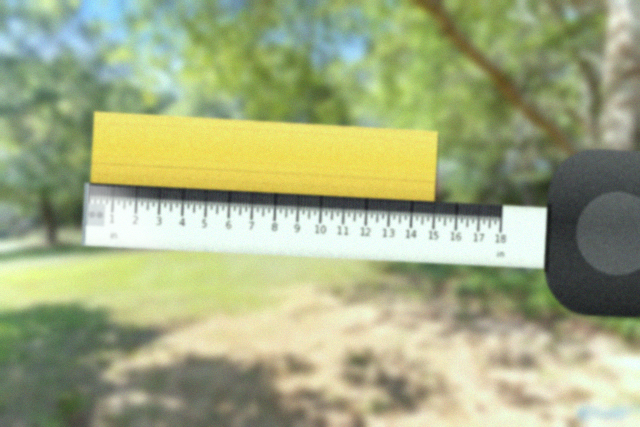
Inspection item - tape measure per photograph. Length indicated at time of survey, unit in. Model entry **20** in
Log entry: **15** in
